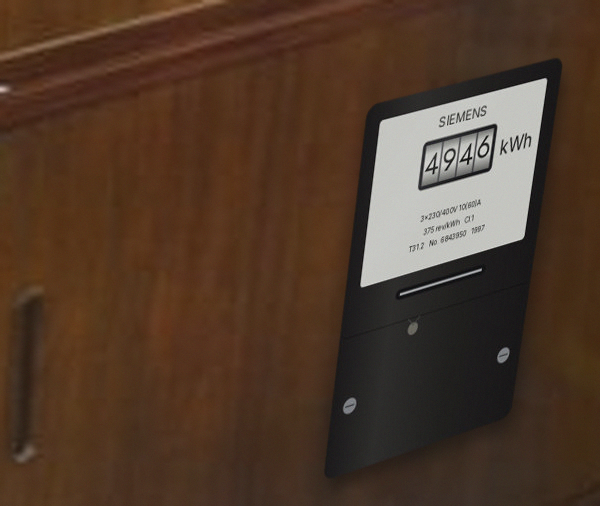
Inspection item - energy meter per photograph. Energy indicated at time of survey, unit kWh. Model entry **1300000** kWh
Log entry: **4946** kWh
